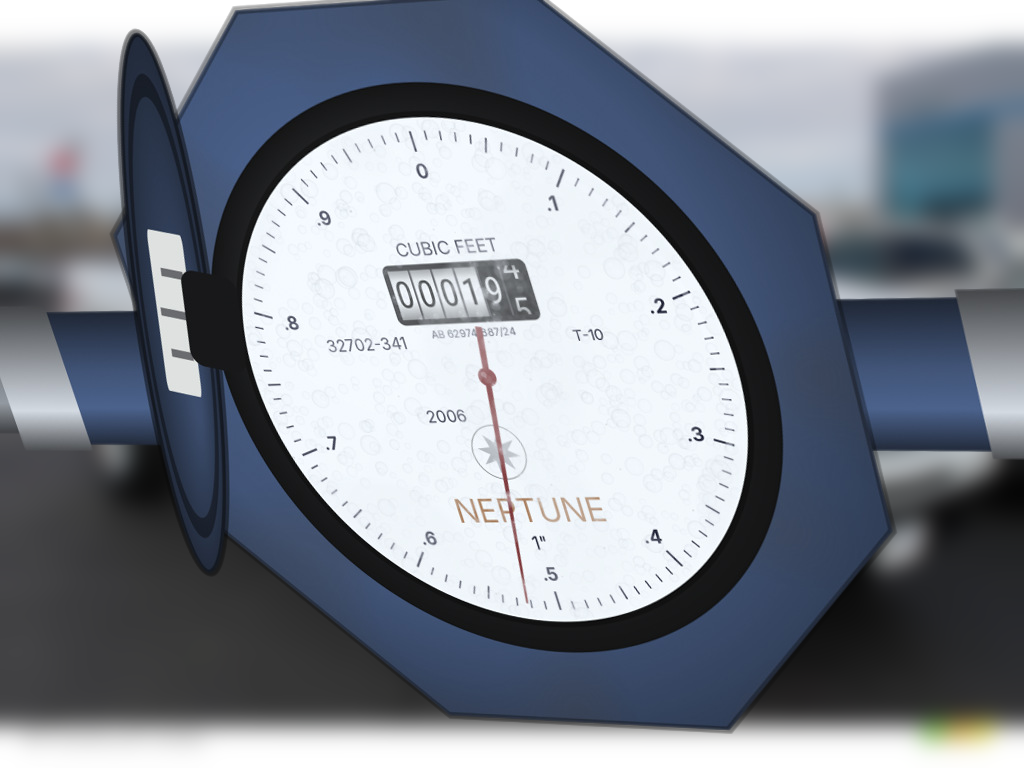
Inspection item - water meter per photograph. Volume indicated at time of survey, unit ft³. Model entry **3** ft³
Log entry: **194.52** ft³
